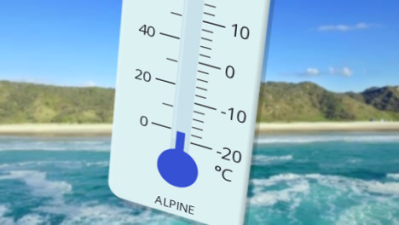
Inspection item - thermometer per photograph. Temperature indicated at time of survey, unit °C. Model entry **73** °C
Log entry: **-18** °C
